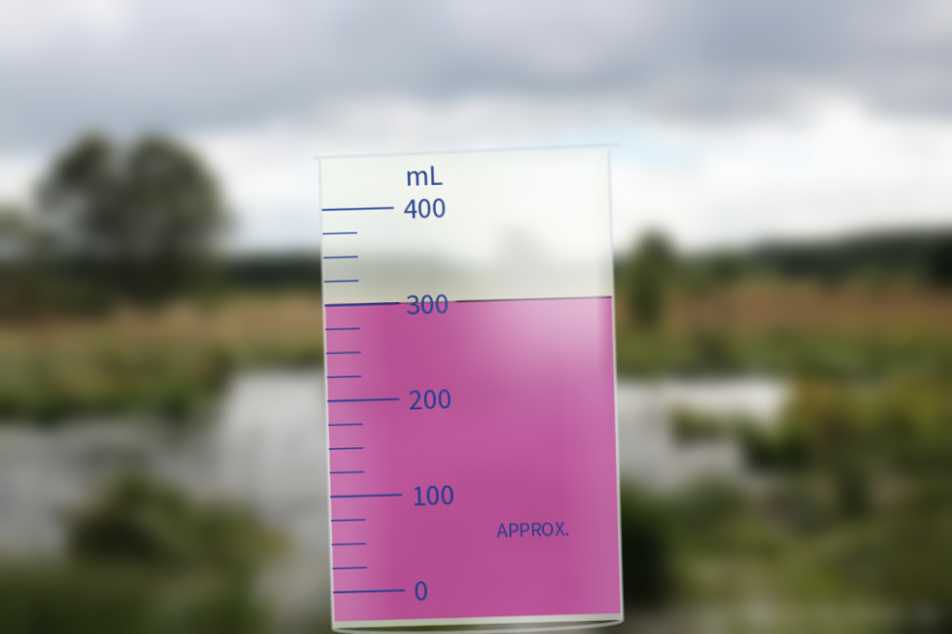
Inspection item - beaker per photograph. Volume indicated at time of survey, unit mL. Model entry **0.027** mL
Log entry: **300** mL
